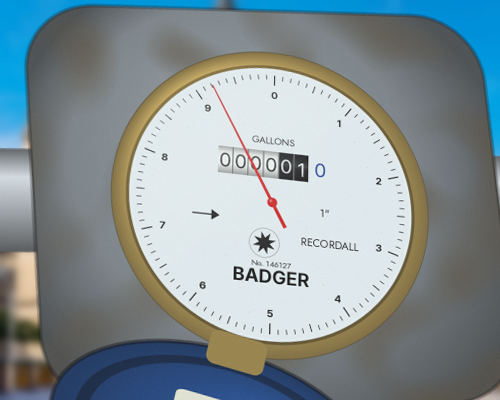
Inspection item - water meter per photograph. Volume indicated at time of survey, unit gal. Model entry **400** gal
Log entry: **9.2** gal
